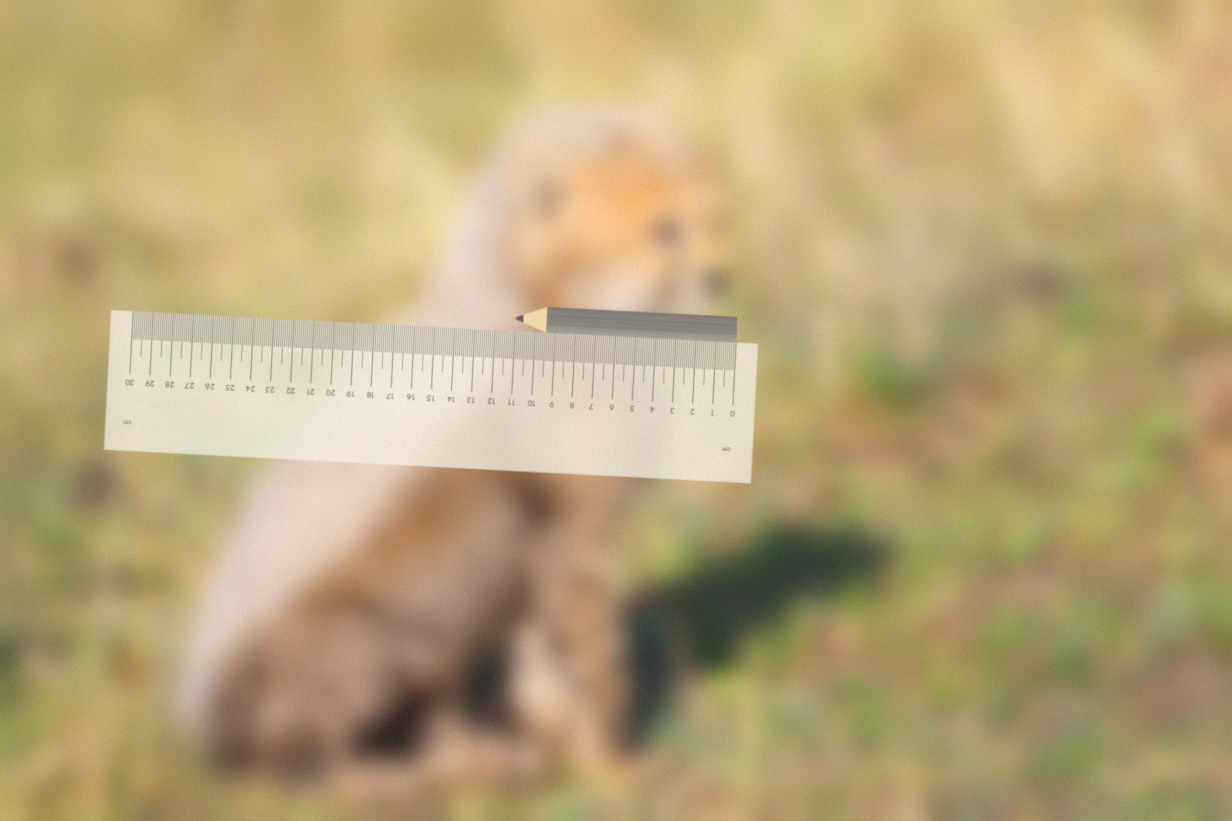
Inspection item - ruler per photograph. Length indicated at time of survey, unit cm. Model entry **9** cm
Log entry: **11** cm
